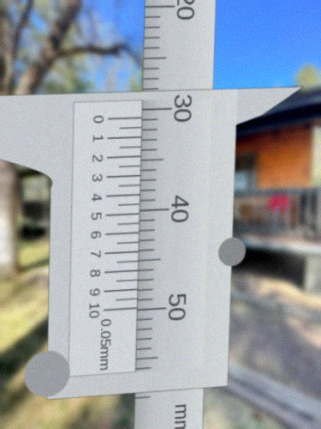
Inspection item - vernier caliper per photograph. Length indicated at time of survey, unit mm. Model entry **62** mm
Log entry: **30.8** mm
